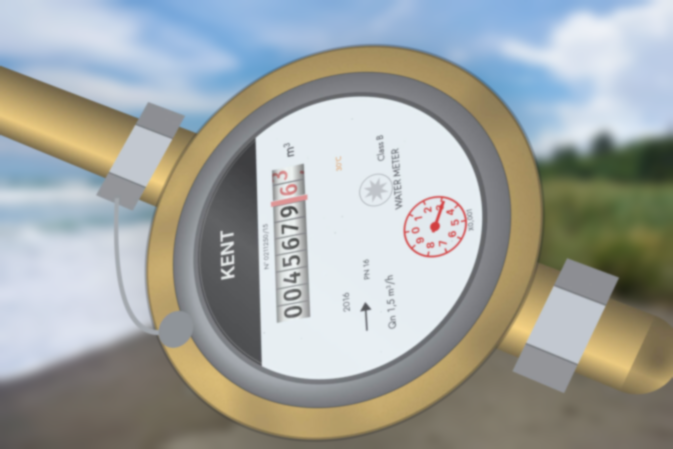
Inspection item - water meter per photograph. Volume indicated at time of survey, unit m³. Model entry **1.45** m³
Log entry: **45679.633** m³
